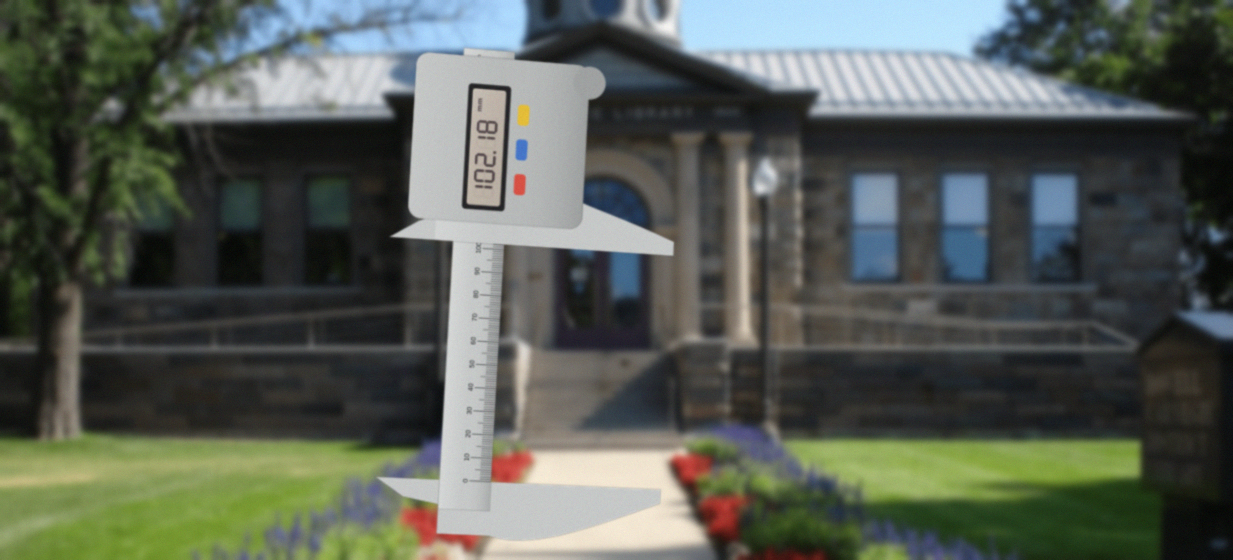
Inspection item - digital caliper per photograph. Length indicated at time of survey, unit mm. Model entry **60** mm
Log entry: **102.18** mm
